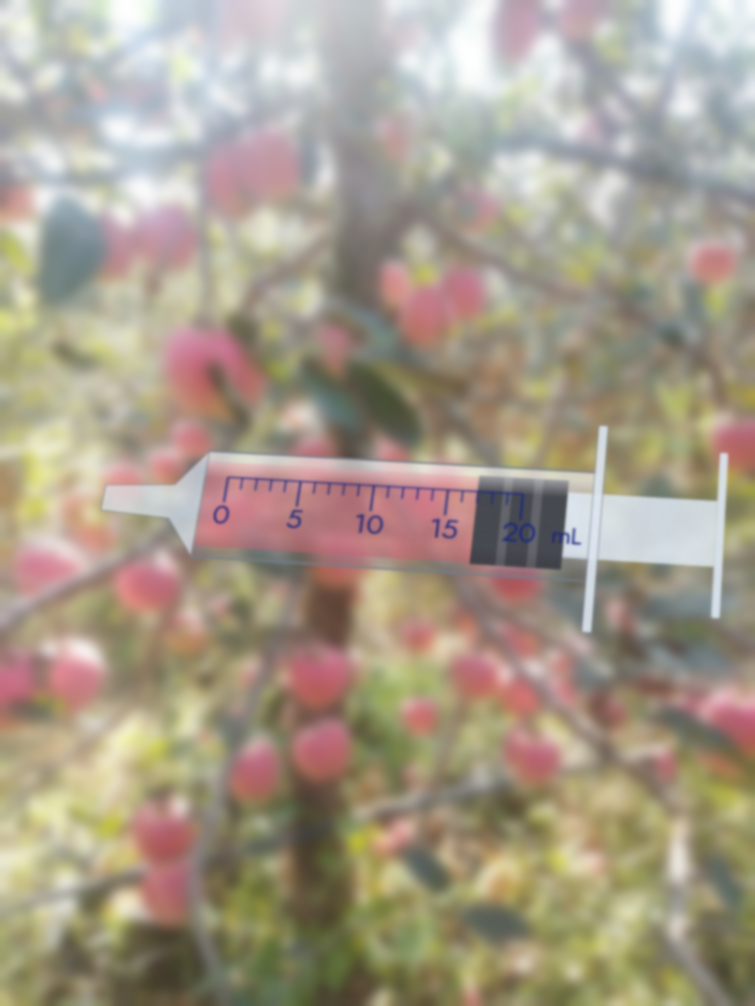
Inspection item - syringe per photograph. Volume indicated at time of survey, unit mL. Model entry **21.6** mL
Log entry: **17** mL
